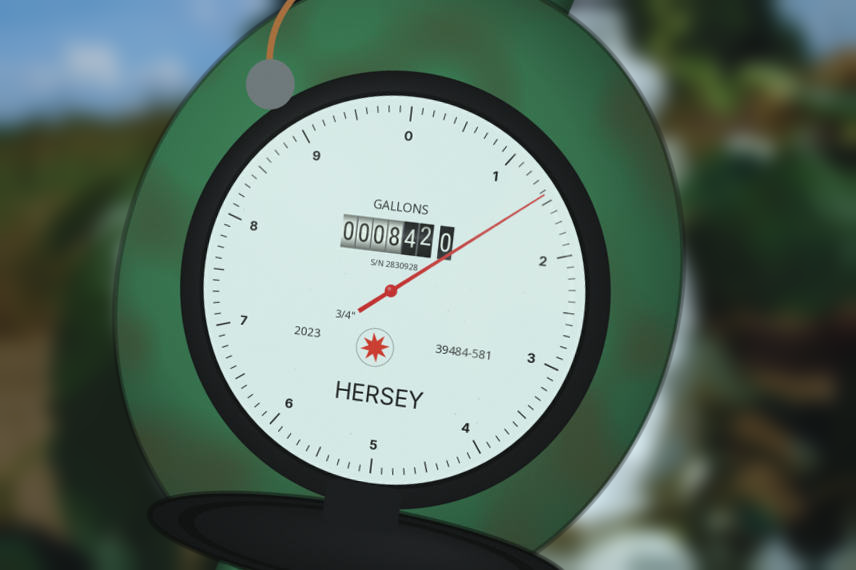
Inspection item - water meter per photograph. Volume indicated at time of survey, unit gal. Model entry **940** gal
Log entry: **8421.4** gal
